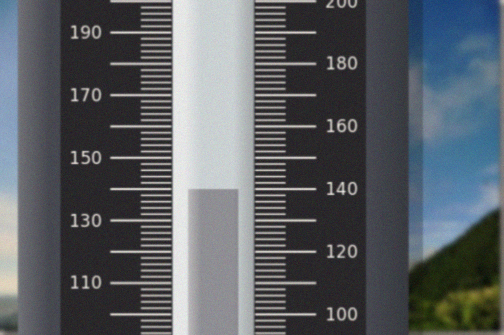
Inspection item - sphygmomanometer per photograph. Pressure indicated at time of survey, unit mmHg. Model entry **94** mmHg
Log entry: **140** mmHg
